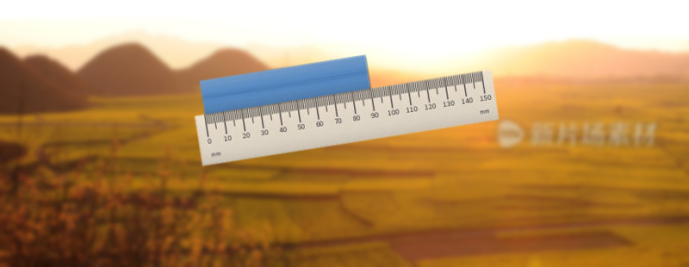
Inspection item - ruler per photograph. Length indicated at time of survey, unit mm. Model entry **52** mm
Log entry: **90** mm
